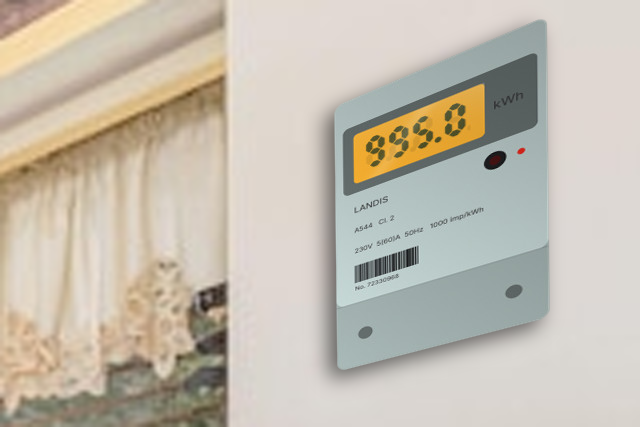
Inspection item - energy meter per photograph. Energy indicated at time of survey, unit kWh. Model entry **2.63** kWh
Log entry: **995.0** kWh
